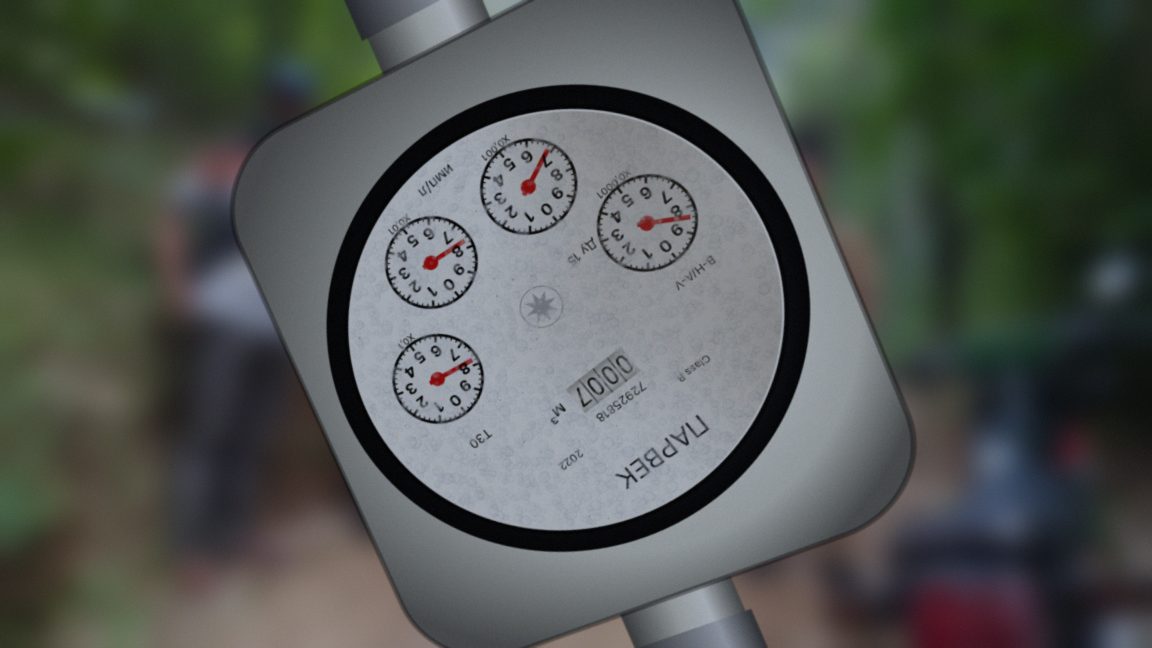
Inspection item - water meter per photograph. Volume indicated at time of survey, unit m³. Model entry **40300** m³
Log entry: **7.7768** m³
